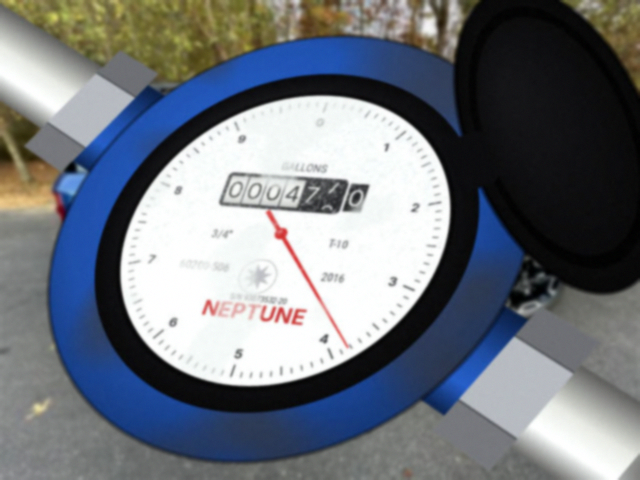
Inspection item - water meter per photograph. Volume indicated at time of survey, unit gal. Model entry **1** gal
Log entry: **4773.8** gal
